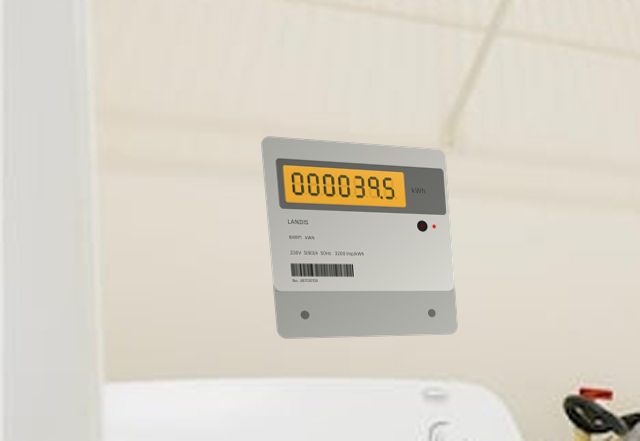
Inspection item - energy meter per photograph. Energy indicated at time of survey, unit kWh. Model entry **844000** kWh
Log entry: **39.5** kWh
